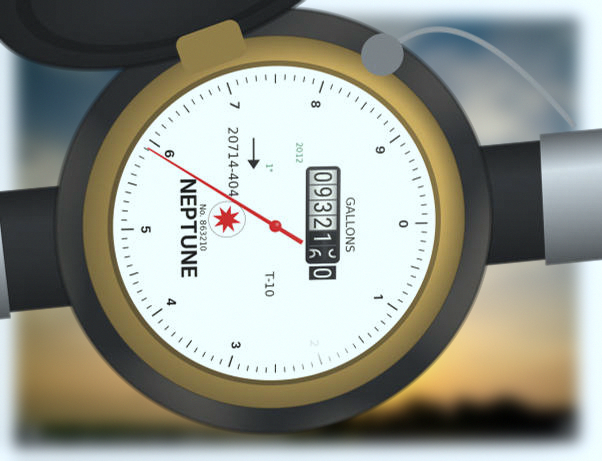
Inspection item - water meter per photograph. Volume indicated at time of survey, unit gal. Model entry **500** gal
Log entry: **932155.9** gal
